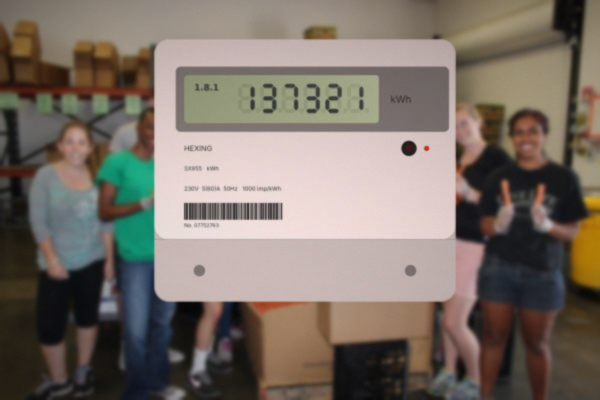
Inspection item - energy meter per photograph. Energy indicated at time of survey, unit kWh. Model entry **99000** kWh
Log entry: **137321** kWh
